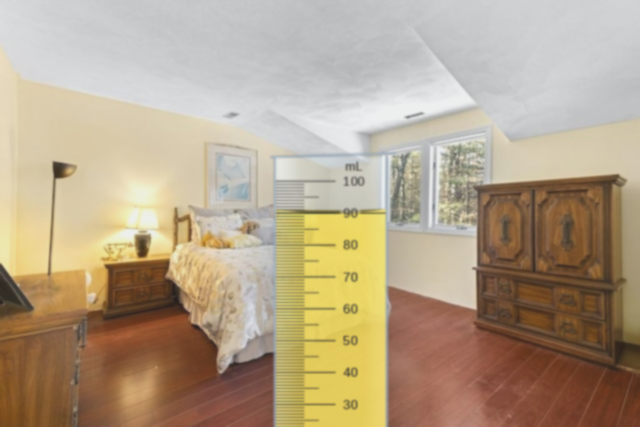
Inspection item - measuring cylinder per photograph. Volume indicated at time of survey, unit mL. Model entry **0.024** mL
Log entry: **90** mL
